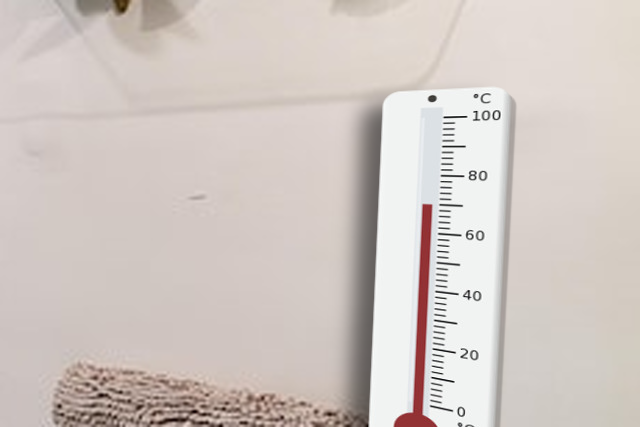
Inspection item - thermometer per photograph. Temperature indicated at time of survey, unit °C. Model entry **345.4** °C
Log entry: **70** °C
